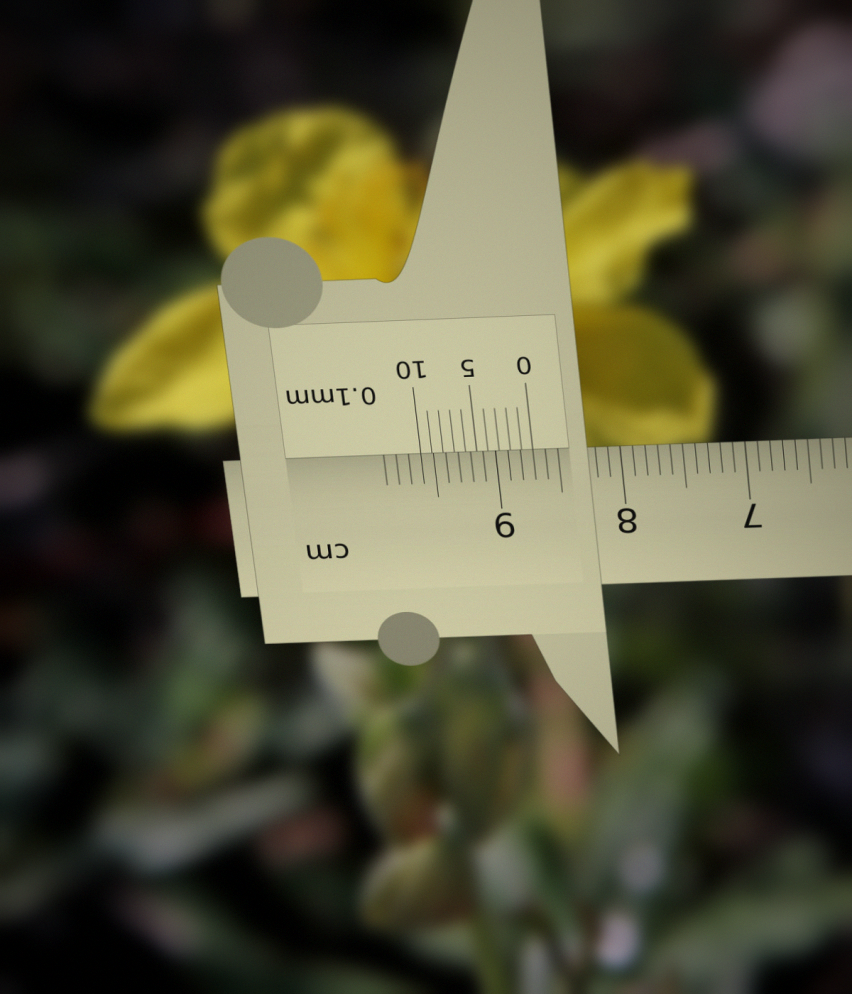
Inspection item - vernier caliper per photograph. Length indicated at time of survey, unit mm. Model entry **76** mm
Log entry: **87.0** mm
